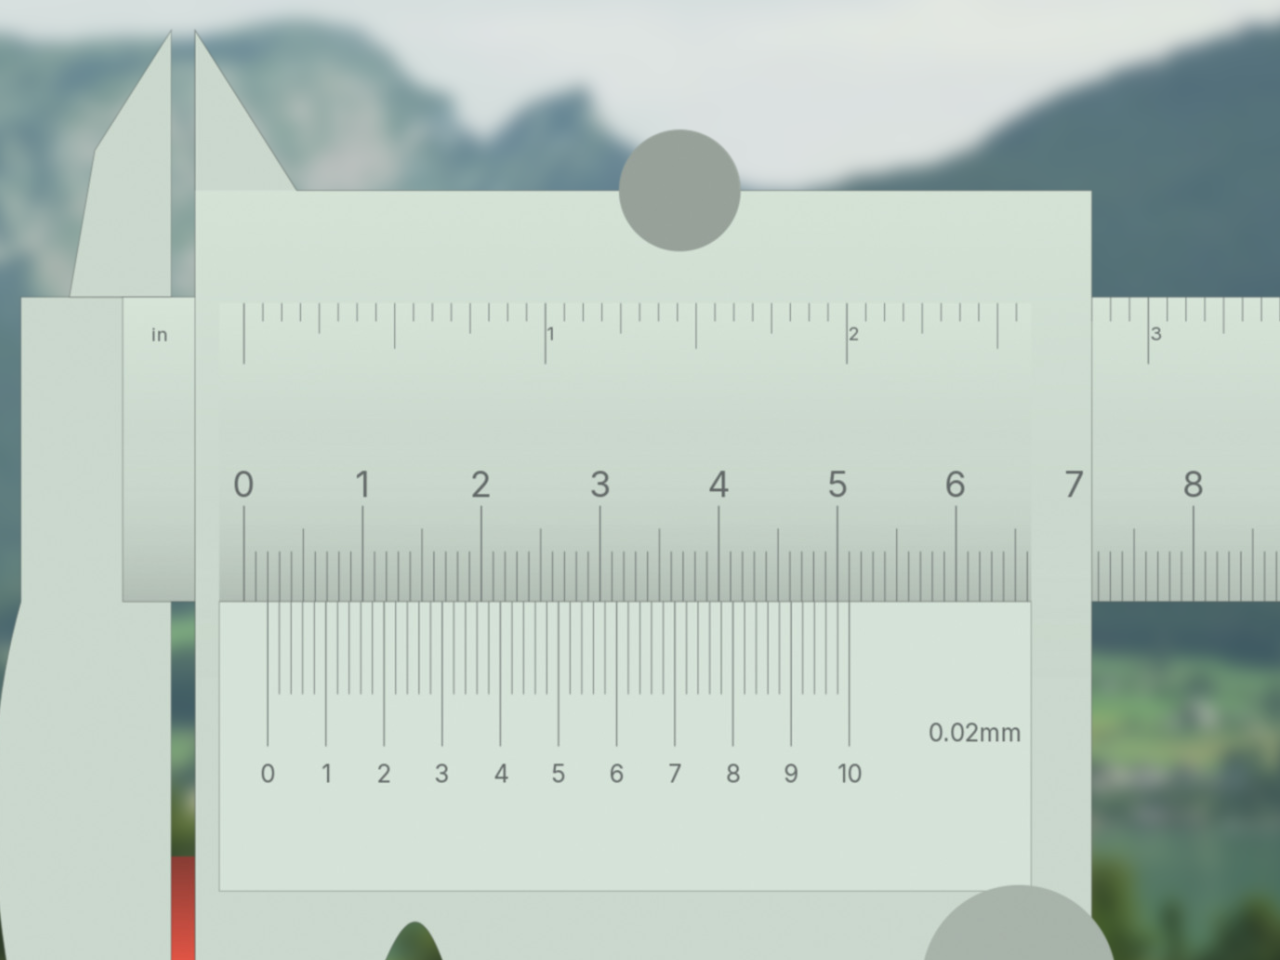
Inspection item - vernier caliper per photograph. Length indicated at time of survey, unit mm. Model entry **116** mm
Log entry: **2.0** mm
